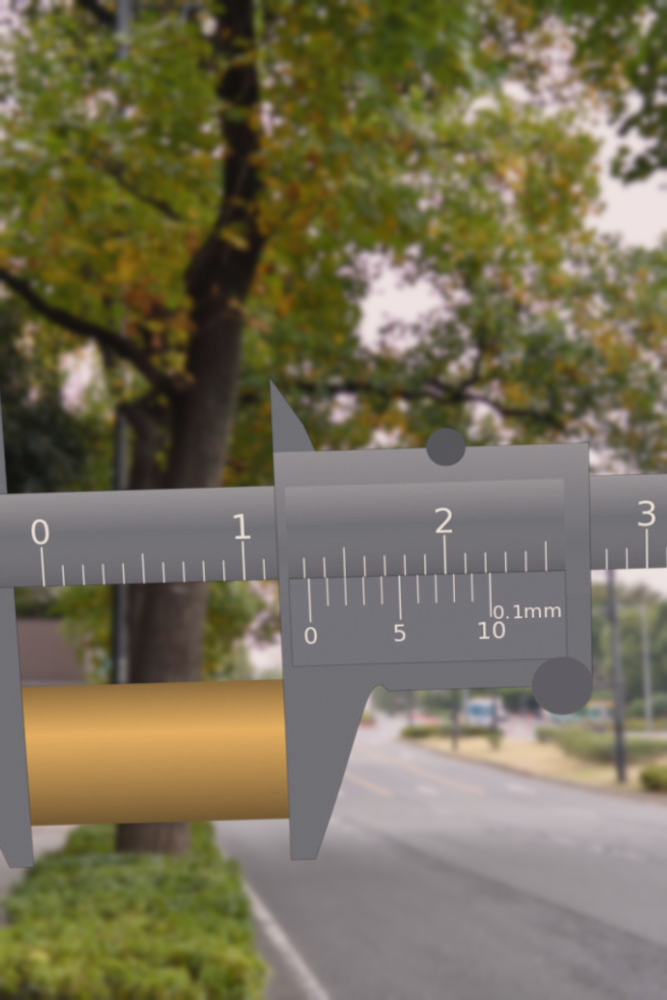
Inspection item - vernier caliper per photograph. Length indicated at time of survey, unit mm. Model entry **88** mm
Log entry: **13.2** mm
